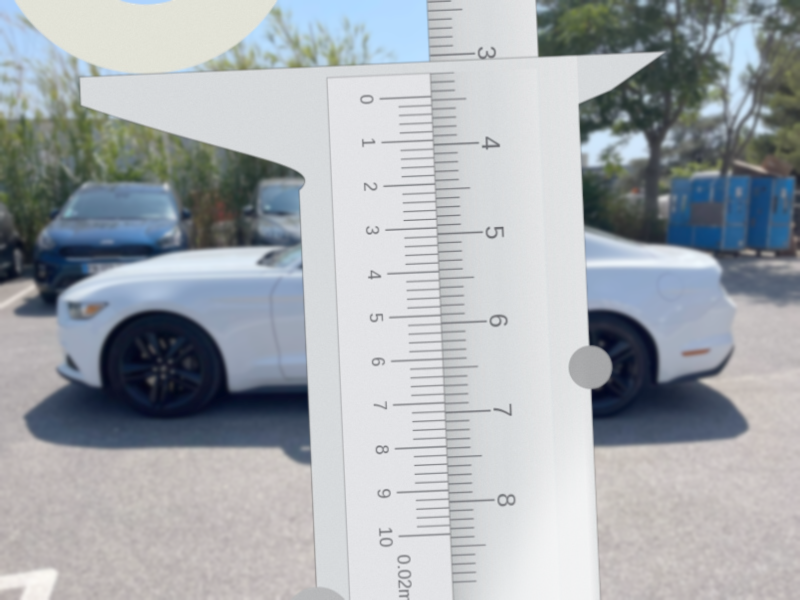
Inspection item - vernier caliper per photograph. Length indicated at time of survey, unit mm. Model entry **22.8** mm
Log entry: **34.6** mm
